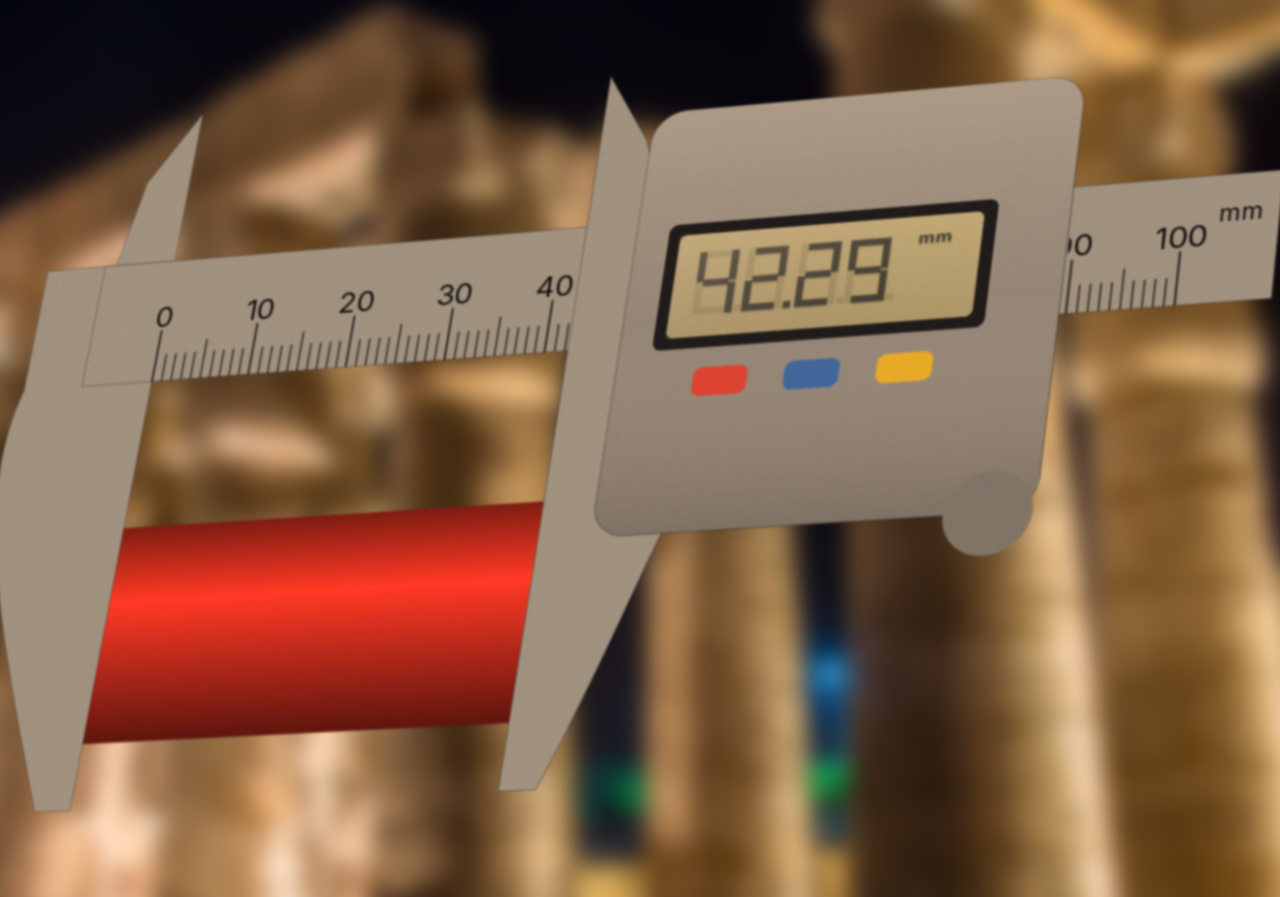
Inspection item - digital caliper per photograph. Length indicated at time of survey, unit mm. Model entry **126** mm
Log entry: **42.29** mm
